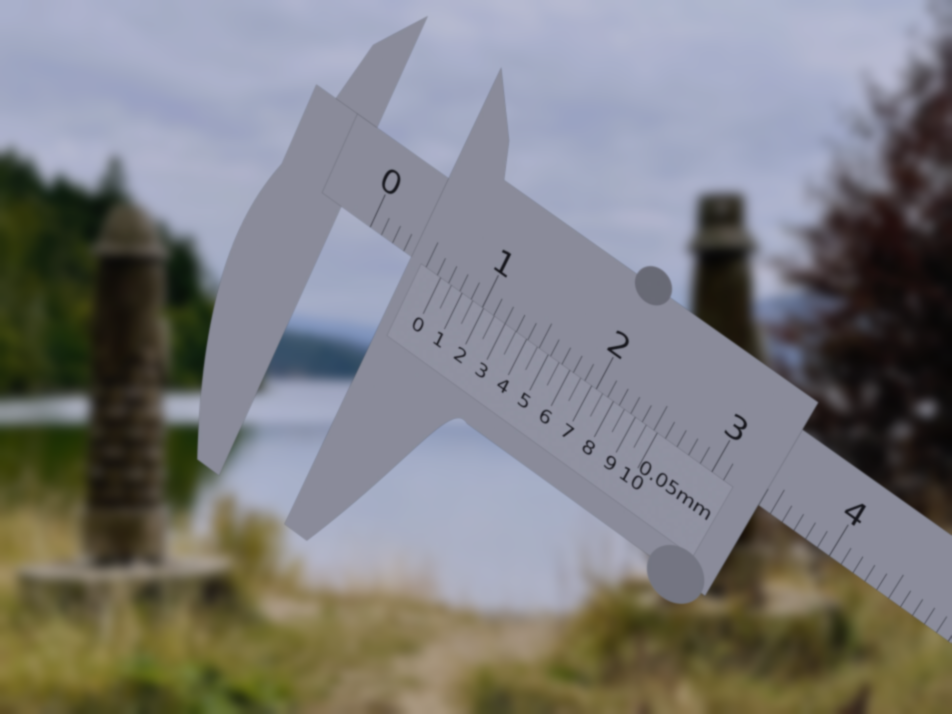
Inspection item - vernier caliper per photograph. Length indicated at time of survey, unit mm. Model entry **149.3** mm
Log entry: **6.3** mm
